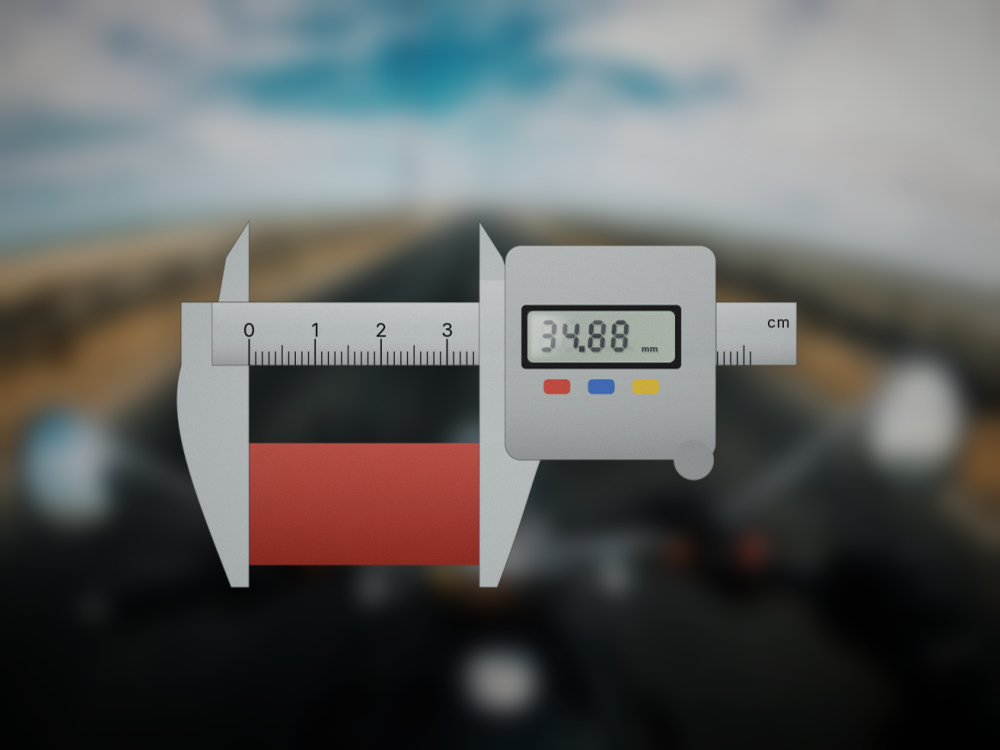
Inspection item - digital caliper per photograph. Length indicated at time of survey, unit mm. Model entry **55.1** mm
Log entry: **34.88** mm
